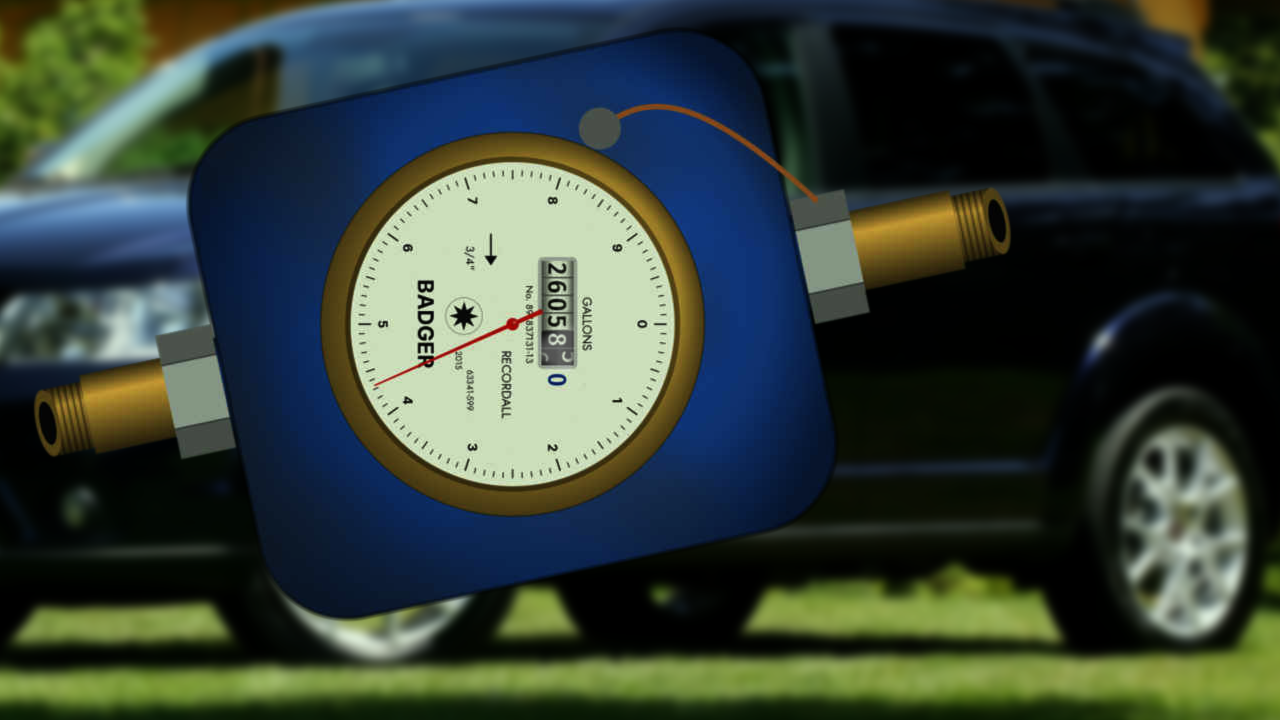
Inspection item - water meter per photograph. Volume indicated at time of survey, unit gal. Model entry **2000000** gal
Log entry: **2605854.3** gal
